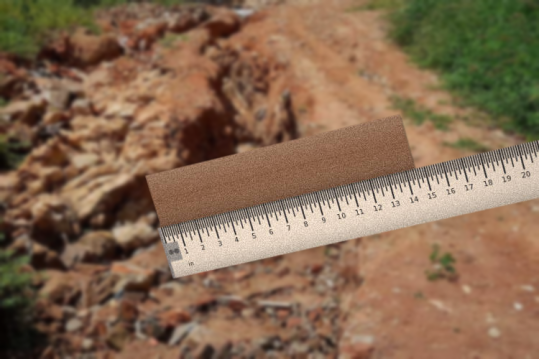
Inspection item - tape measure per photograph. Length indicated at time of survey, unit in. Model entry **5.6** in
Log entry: **14.5** in
